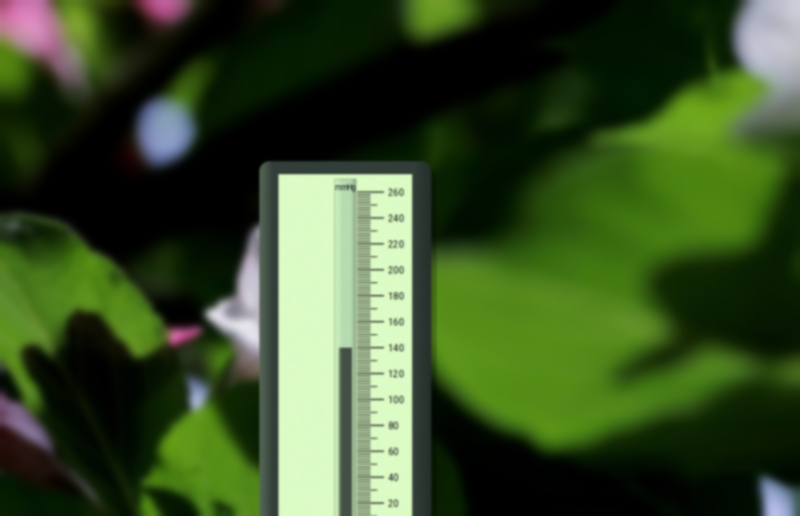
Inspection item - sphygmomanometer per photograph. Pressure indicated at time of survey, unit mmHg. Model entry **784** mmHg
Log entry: **140** mmHg
